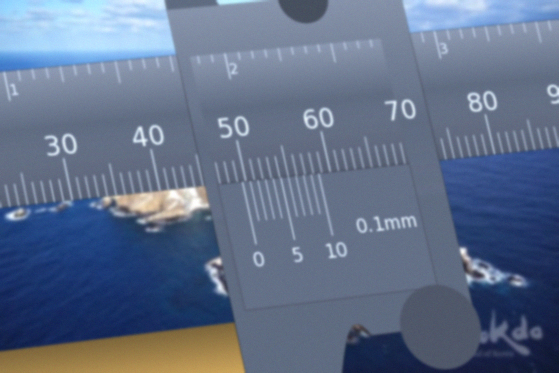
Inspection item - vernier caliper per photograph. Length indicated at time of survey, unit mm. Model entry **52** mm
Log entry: **49.6** mm
